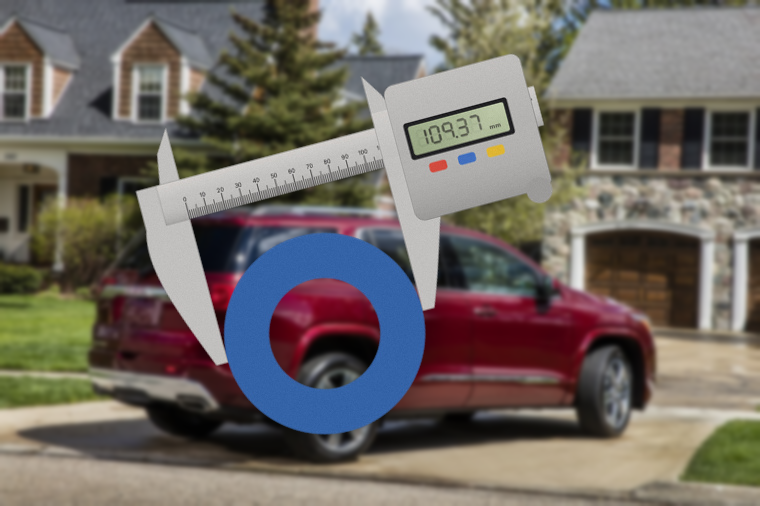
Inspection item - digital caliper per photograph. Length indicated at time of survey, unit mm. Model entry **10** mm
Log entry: **109.37** mm
